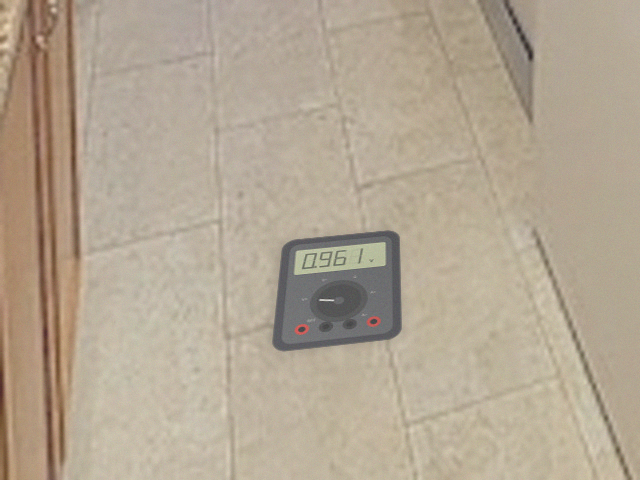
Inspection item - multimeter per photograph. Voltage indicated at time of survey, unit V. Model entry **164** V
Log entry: **0.961** V
